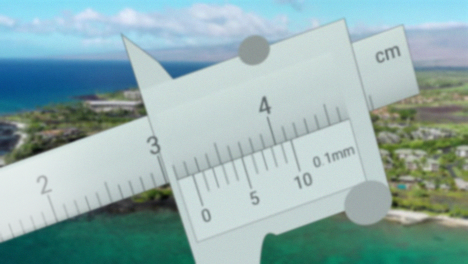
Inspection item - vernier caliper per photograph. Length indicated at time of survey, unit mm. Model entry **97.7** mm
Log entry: **32.4** mm
